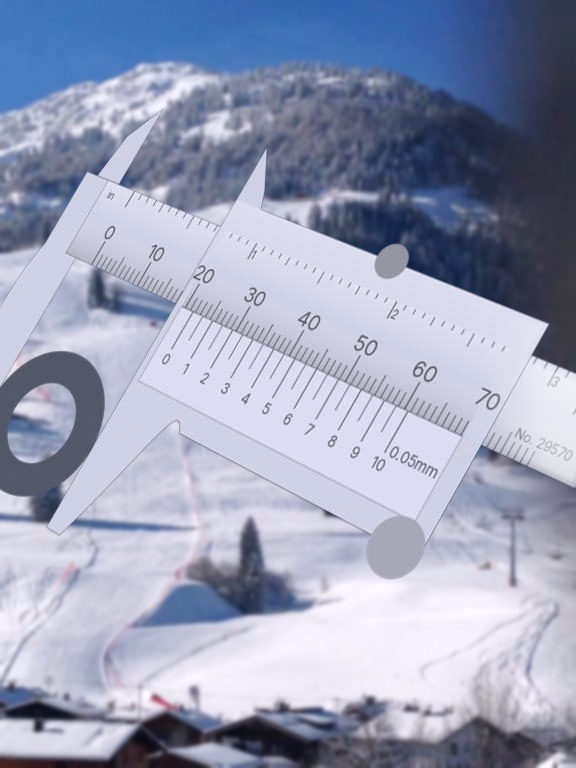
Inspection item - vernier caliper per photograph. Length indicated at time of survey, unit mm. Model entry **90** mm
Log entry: **21.6** mm
